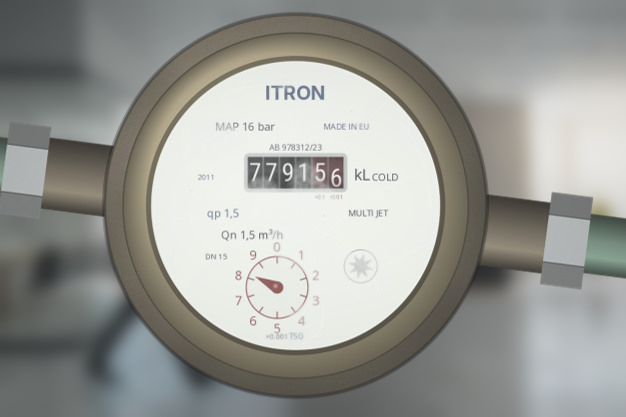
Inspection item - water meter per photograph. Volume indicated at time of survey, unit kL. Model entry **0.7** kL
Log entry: **7791.558** kL
